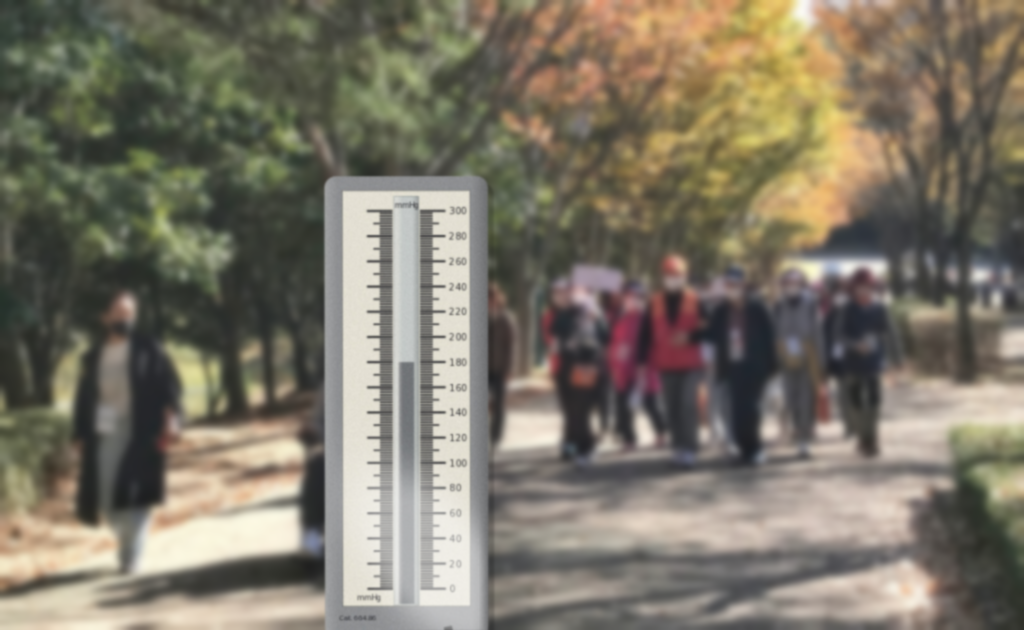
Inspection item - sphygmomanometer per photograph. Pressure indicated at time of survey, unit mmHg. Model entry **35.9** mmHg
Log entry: **180** mmHg
